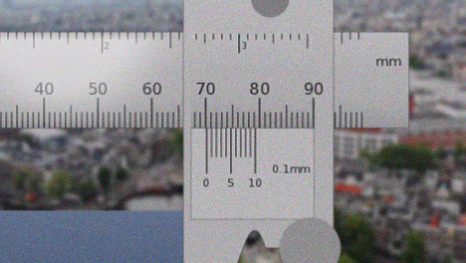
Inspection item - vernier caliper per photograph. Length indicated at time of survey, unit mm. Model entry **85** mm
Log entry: **70.2** mm
